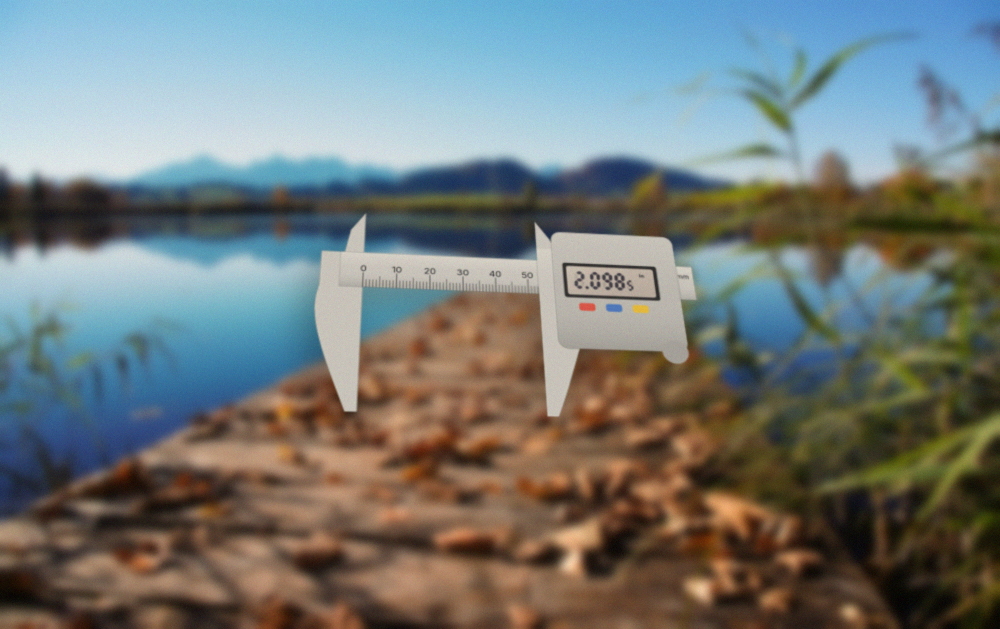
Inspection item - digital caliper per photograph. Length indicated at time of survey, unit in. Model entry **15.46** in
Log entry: **2.0985** in
